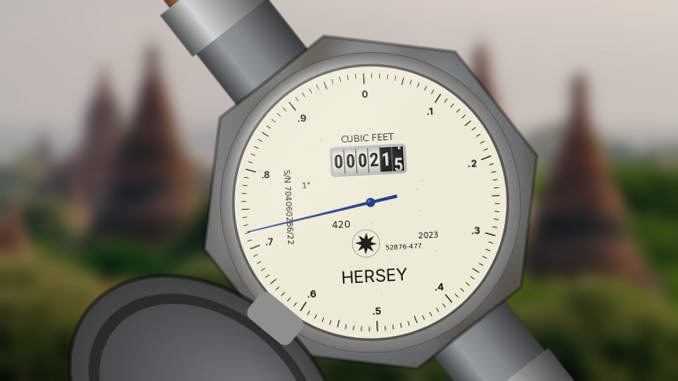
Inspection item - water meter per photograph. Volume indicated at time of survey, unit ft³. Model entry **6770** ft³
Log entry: **214.72** ft³
